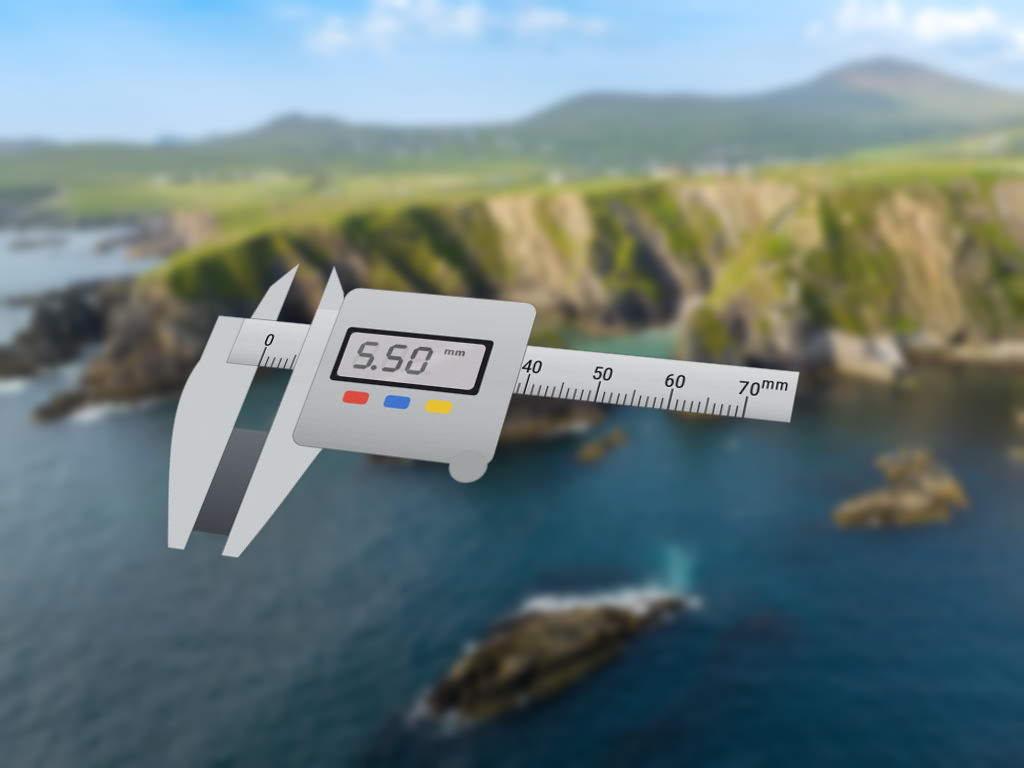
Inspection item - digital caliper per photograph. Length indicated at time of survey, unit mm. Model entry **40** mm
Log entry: **5.50** mm
